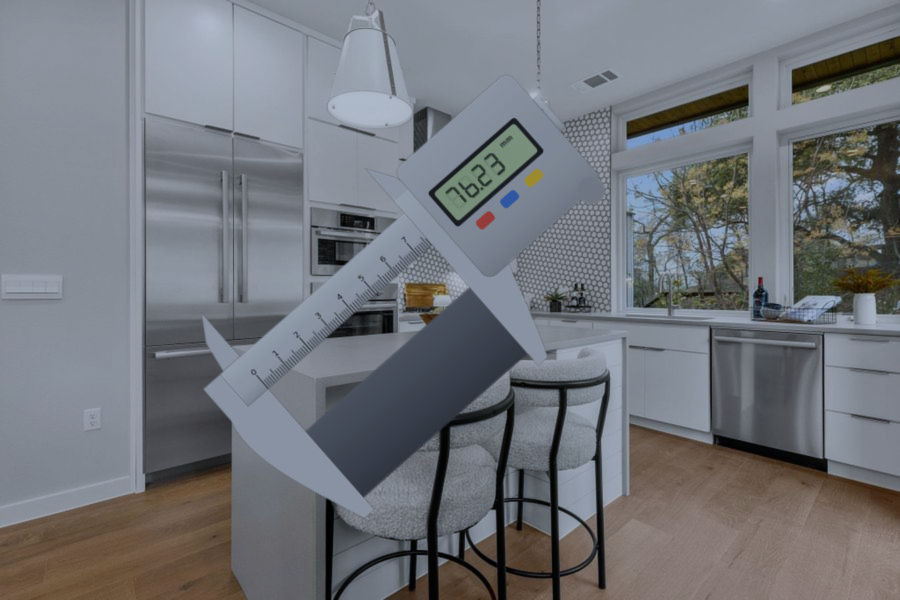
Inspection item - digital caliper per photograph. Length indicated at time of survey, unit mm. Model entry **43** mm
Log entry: **76.23** mm
